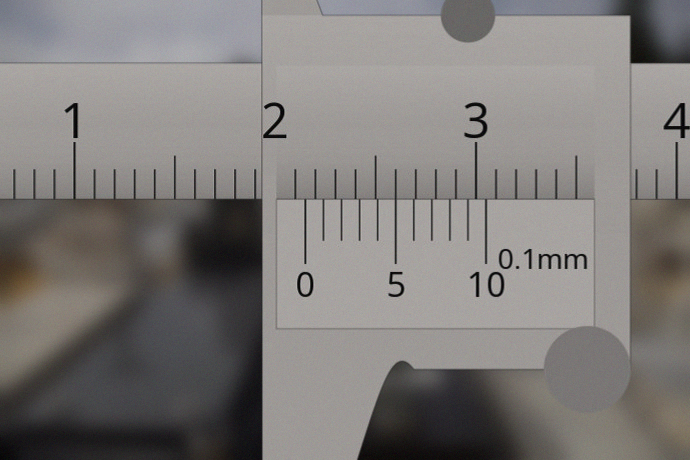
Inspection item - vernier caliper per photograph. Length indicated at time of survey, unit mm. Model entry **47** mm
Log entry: **21.5** mm
